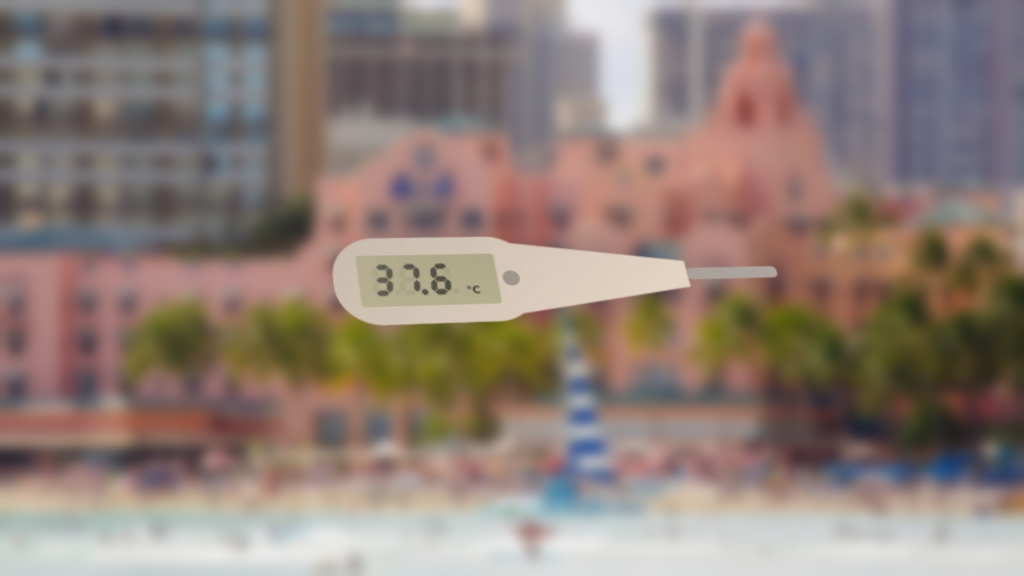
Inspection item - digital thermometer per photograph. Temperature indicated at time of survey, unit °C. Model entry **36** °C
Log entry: **37.6** °C
